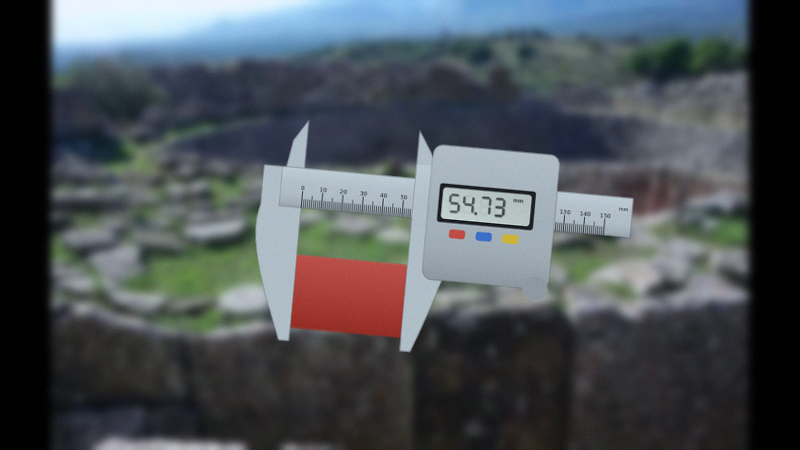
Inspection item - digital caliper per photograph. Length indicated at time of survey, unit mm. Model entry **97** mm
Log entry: **54.73** mm
